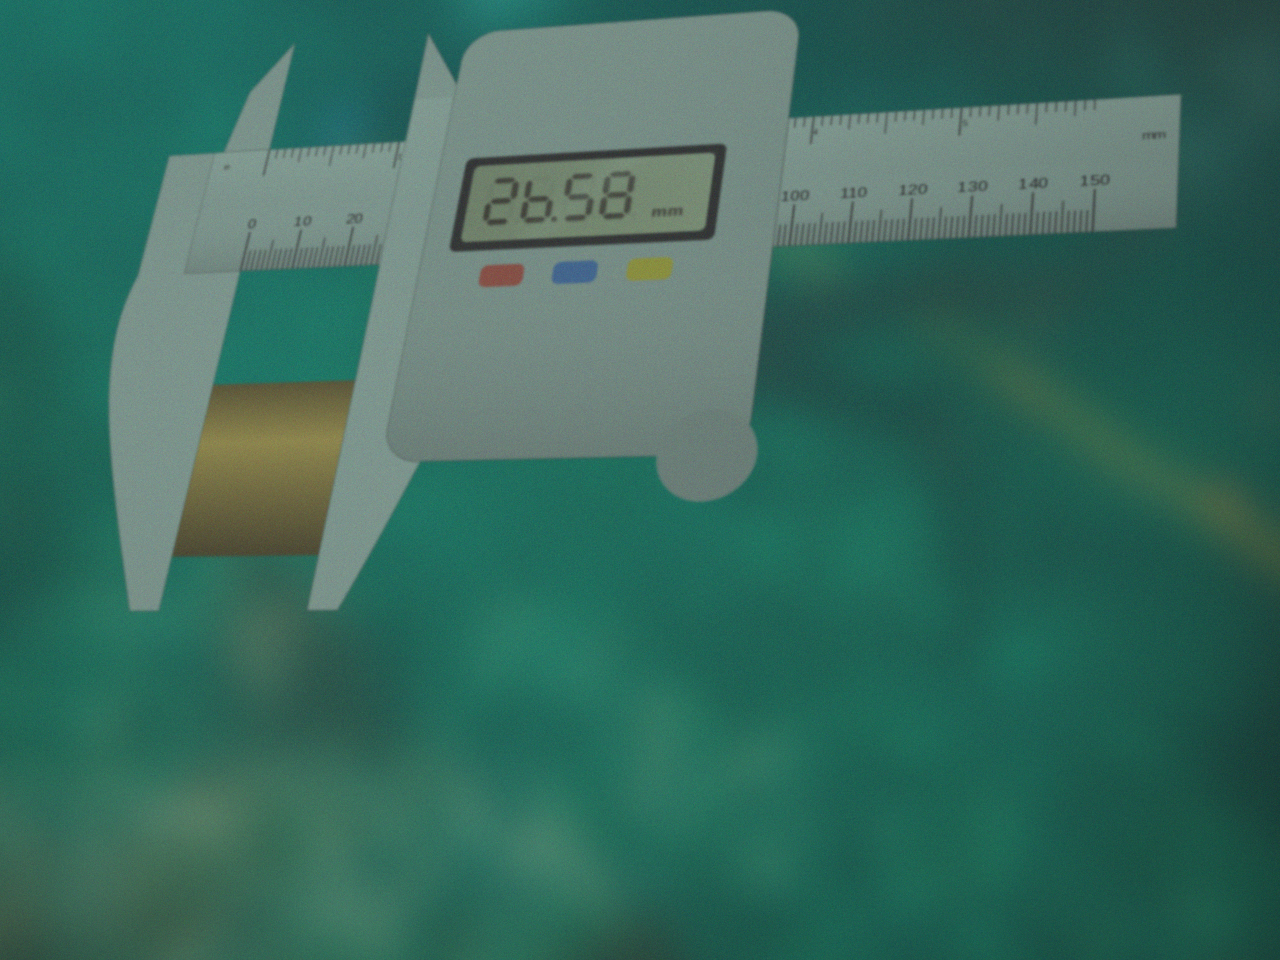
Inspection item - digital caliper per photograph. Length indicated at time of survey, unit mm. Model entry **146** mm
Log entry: **26.58** mm
